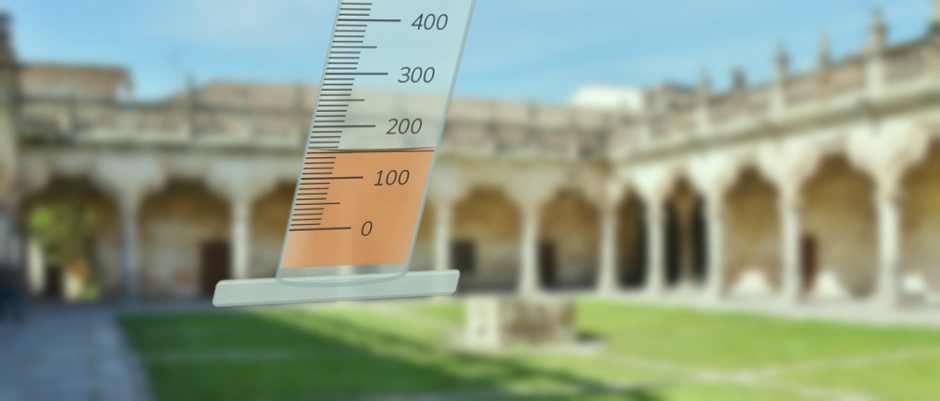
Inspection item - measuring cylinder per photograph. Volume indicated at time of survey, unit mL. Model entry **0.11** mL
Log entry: **150** mL
